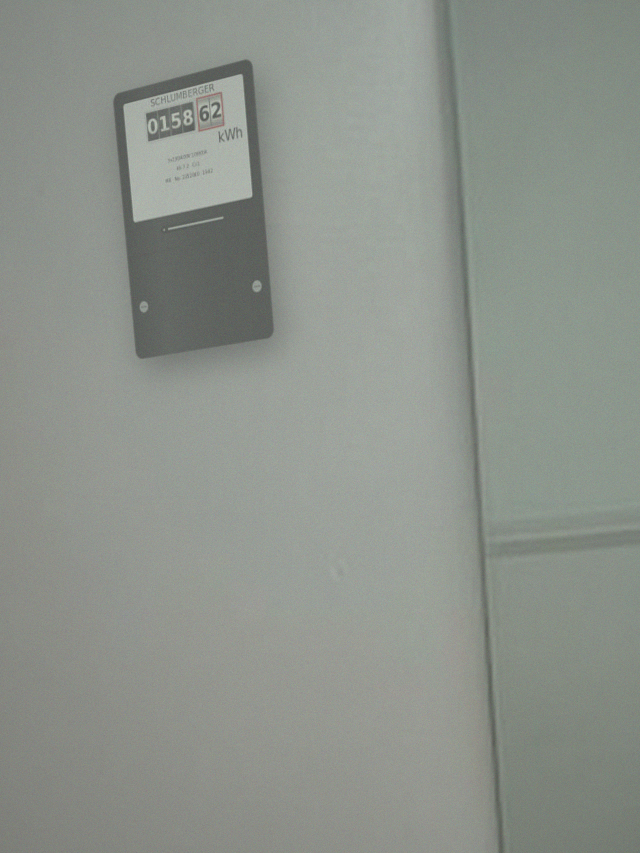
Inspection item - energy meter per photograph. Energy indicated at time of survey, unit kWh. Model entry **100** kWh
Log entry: **158.62** kWh
